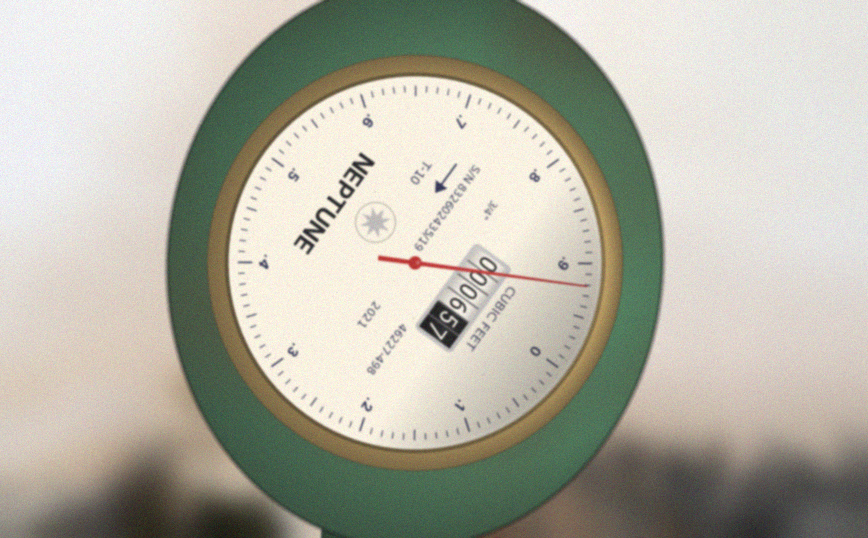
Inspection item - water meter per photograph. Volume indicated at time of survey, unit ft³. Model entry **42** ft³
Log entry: **656.92** ft³
